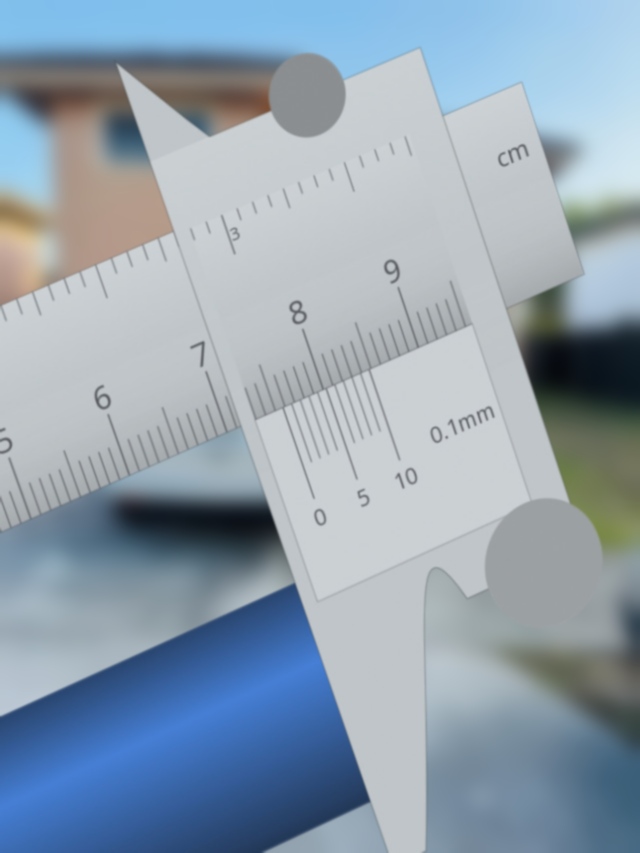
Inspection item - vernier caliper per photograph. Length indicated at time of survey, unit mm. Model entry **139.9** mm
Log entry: **75.8** mm
